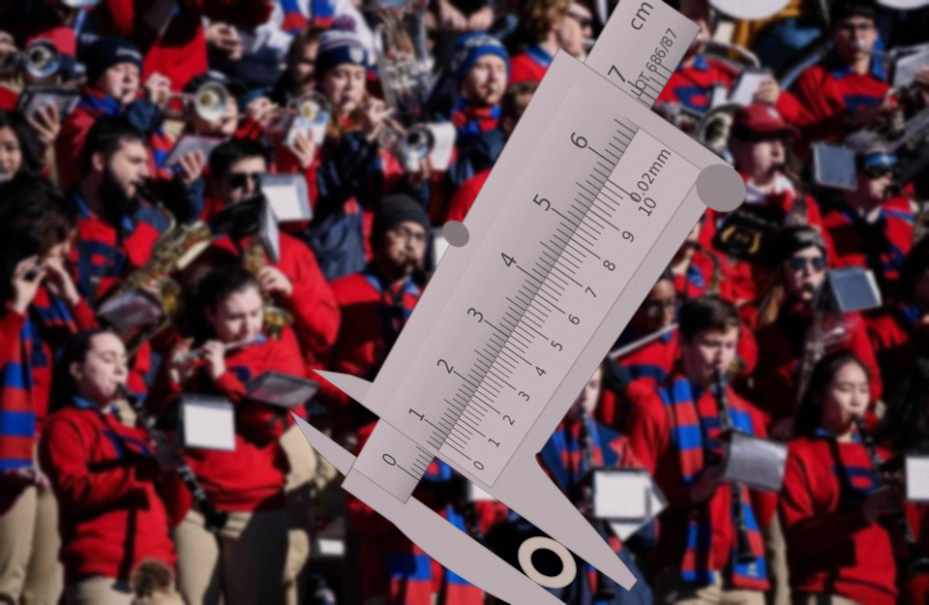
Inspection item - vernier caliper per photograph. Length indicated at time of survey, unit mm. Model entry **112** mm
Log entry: **8.8** mm
